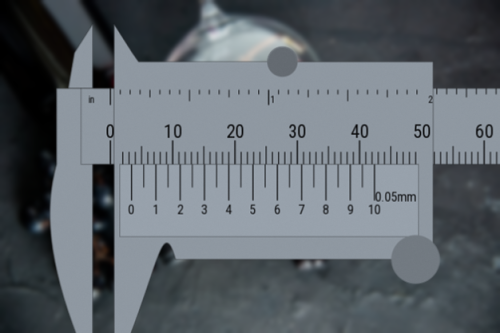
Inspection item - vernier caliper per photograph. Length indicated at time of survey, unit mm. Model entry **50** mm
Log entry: **3.4** mm
